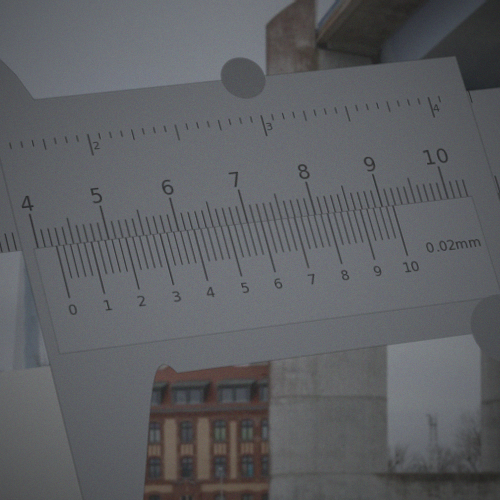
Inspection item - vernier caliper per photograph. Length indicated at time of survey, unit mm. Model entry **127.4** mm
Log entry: **42.6** mm
